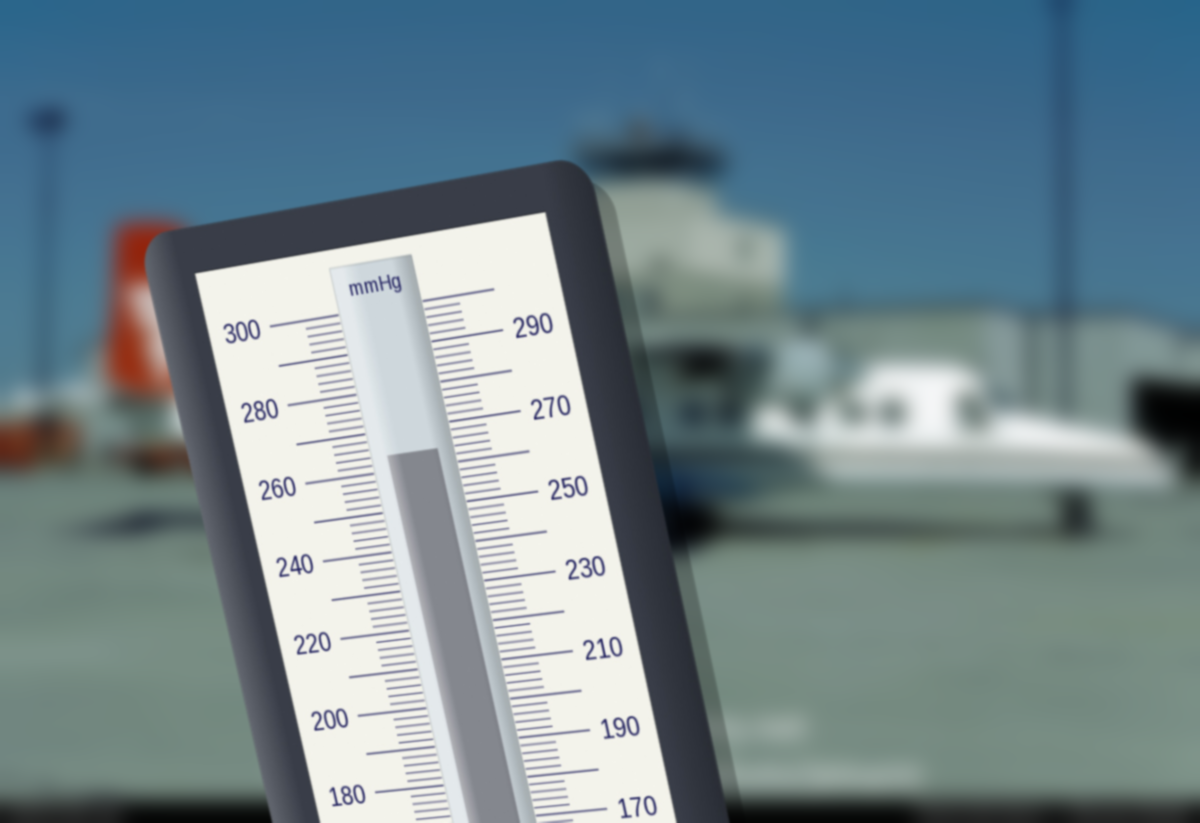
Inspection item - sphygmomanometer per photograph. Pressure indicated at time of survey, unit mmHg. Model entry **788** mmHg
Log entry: **264** mmHg
